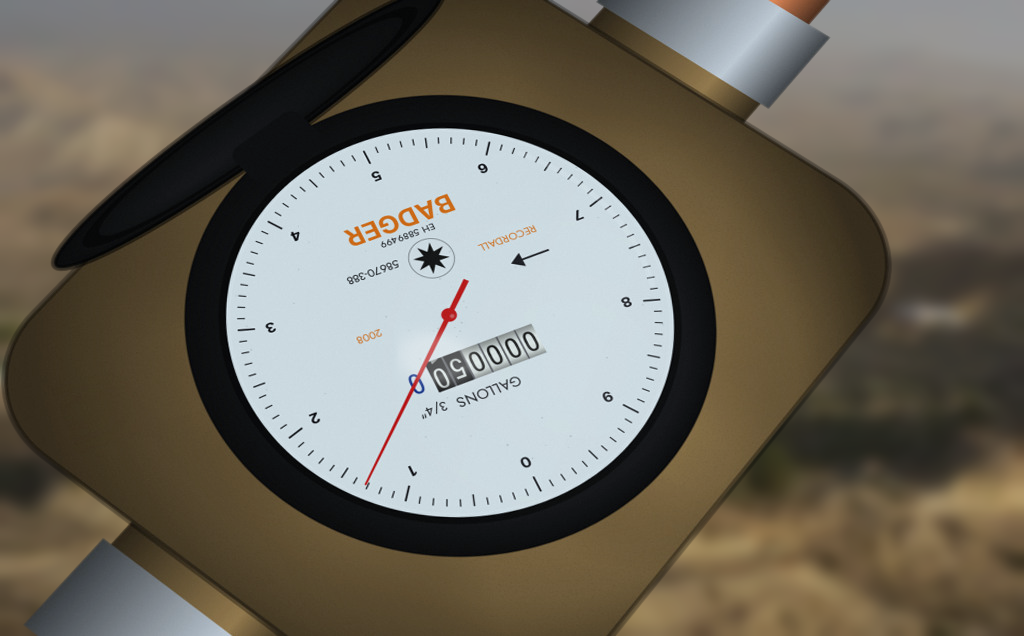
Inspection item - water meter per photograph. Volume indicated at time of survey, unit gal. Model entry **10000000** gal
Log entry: **501.3** gal
